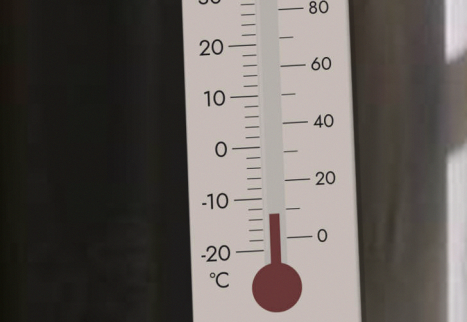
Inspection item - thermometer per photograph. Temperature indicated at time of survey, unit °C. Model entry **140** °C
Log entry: **-13** °C
